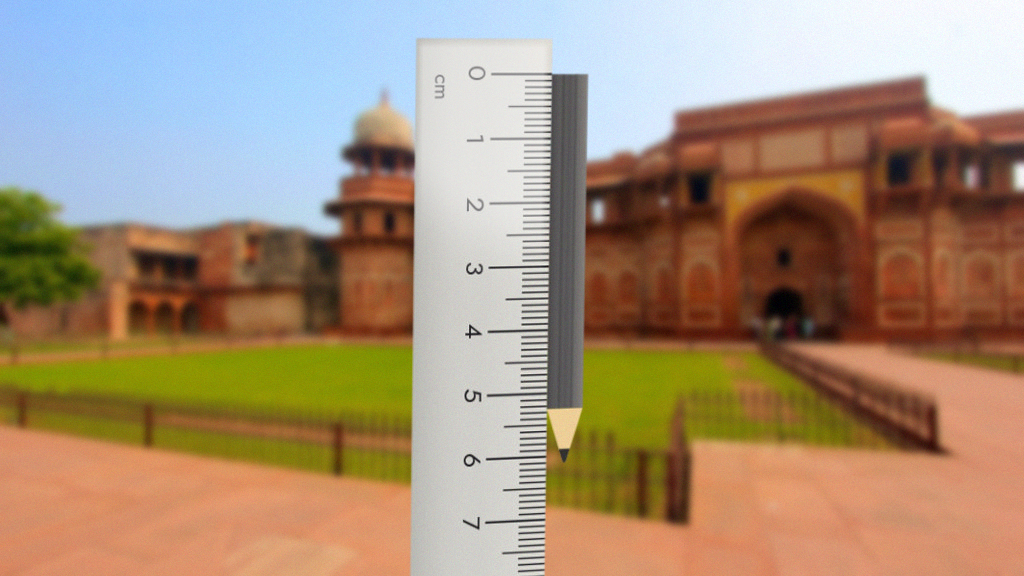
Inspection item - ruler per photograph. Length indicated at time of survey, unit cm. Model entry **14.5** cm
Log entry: **6.1** cm
